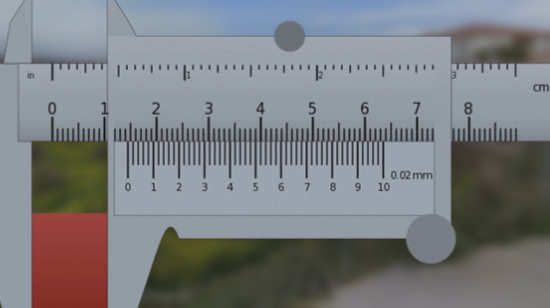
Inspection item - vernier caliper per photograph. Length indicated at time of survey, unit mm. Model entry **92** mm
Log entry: **14.5** mm
